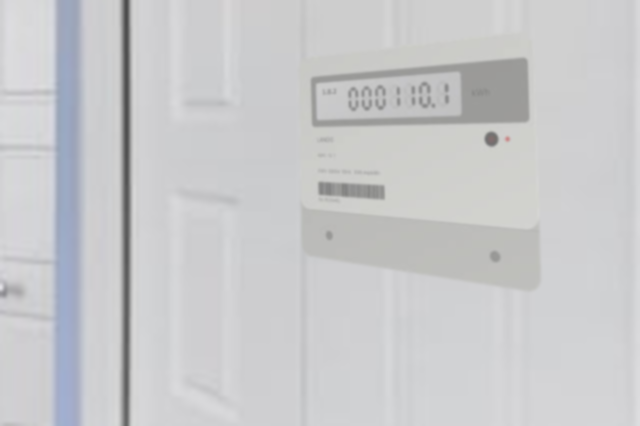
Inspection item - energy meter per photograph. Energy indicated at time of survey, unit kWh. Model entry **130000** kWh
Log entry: **110.1** kWh
